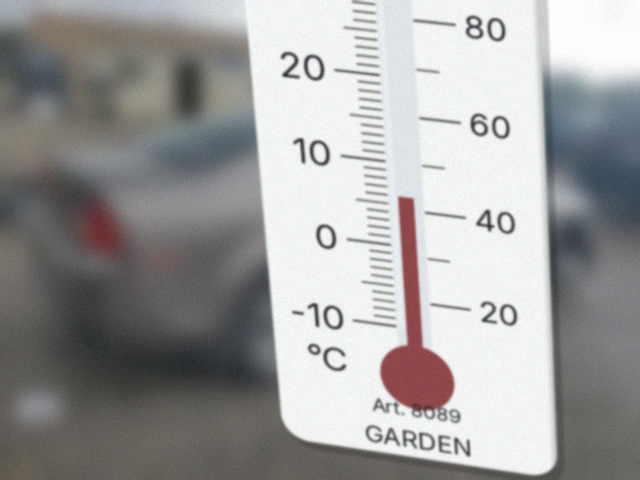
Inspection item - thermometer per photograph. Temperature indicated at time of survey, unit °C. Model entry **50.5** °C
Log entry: **6** °C
